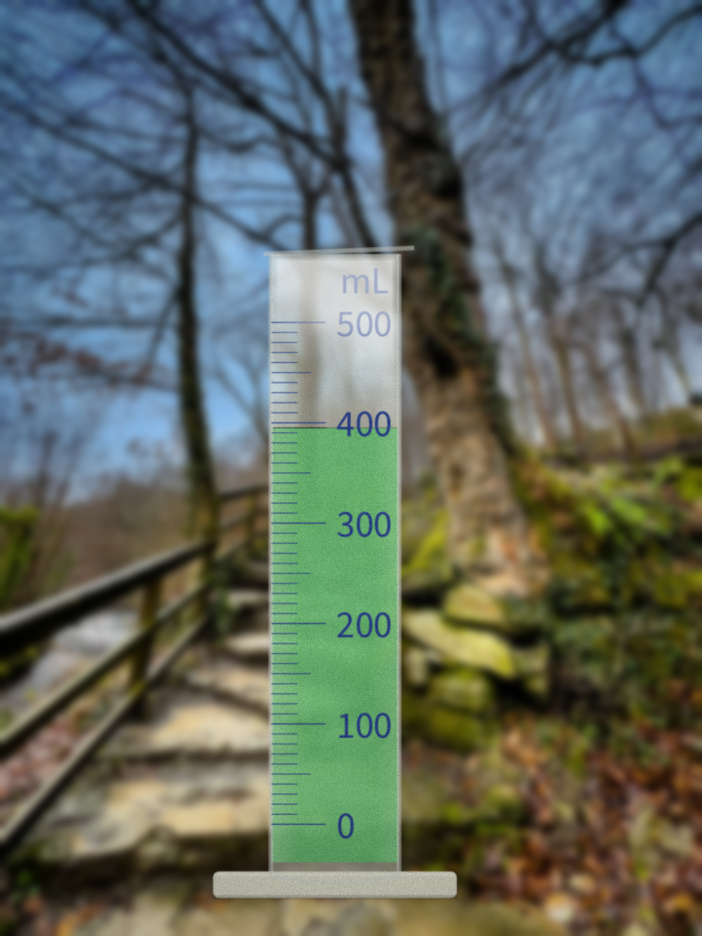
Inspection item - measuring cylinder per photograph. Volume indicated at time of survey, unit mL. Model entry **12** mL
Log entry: **395** mL
